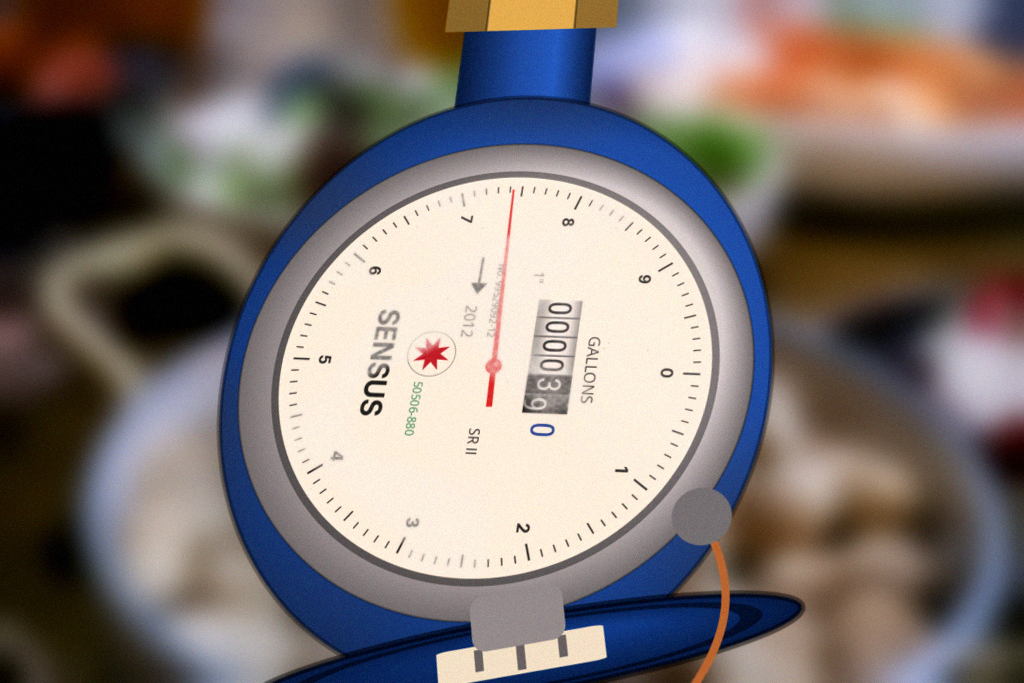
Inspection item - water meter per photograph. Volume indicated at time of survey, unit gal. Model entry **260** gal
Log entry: **387.4** gal
